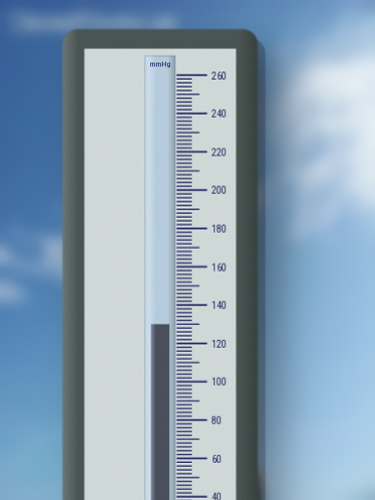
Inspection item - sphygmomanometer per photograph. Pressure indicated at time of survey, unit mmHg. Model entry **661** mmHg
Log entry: **130** mmHg
